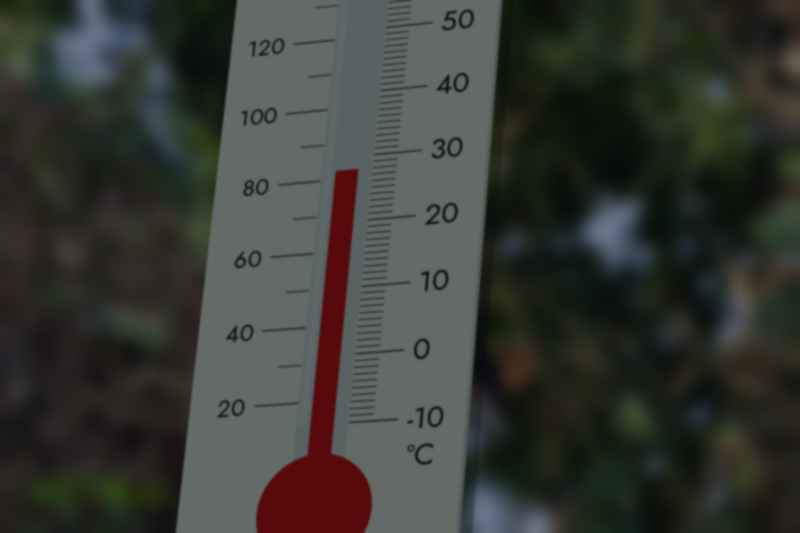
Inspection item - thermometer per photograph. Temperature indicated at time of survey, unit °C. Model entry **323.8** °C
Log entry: **28** °C
